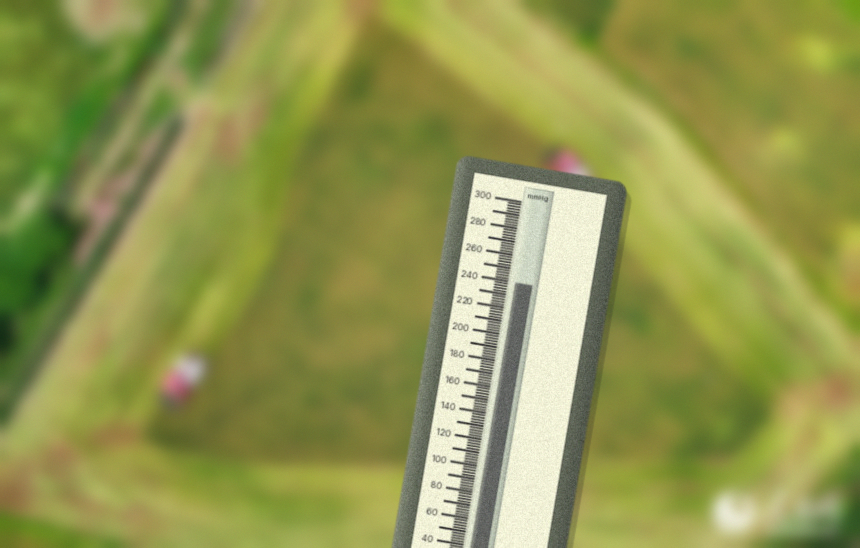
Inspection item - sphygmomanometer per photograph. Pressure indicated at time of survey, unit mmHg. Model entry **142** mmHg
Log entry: **240** mmHg
